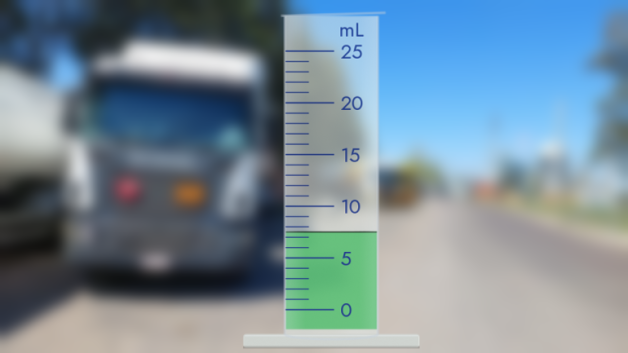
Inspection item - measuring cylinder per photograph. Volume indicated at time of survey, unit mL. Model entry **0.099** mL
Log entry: **7.5** mL
